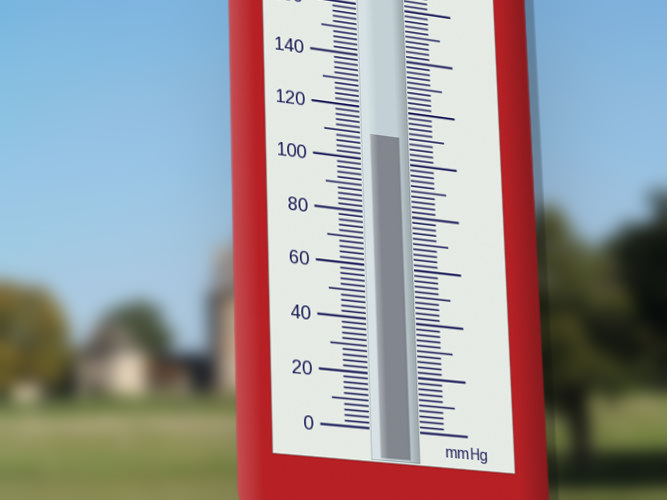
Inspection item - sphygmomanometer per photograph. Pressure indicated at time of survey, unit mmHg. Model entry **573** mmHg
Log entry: **110** mmHg
